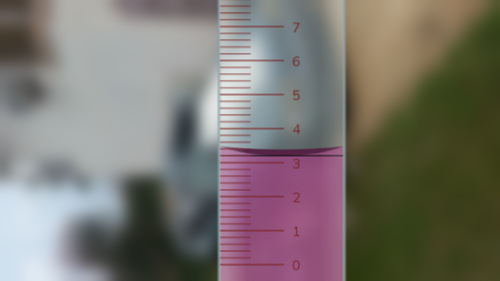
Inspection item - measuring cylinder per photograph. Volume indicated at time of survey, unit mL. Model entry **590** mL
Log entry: **3.2** mL
